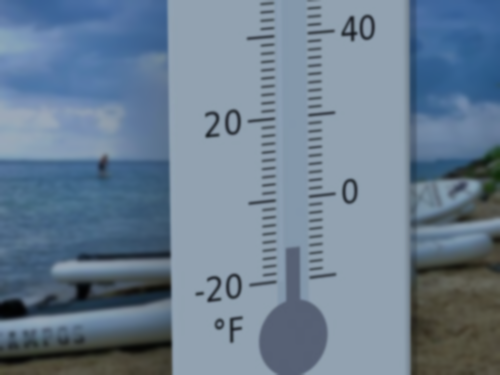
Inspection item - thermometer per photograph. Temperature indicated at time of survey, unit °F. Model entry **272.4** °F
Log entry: **-12** °F
